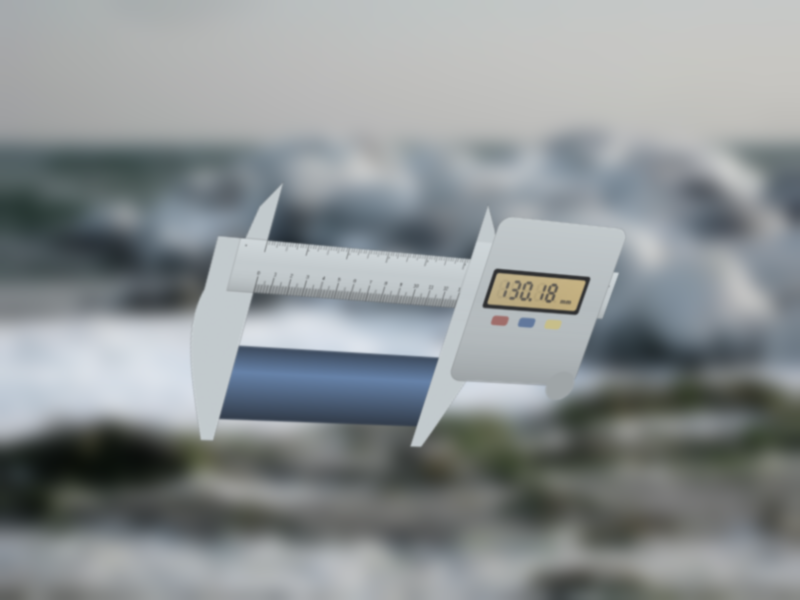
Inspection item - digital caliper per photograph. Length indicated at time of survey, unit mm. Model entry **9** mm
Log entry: **130.18** mm
